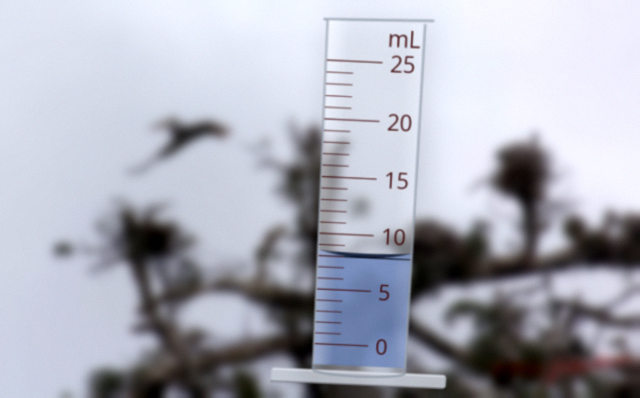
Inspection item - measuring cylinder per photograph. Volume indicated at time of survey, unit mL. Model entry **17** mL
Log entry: **8** mL
